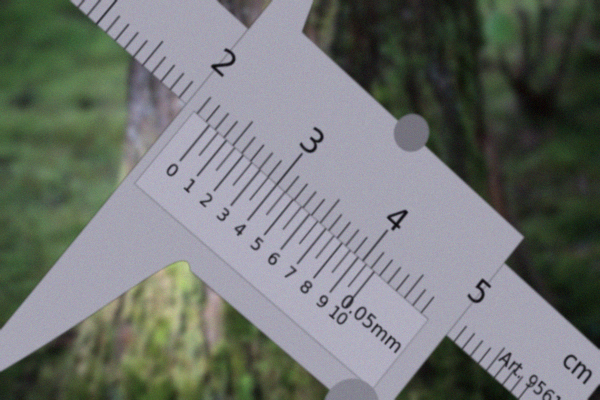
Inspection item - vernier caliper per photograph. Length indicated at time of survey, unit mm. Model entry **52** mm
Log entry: **22.4** mm
